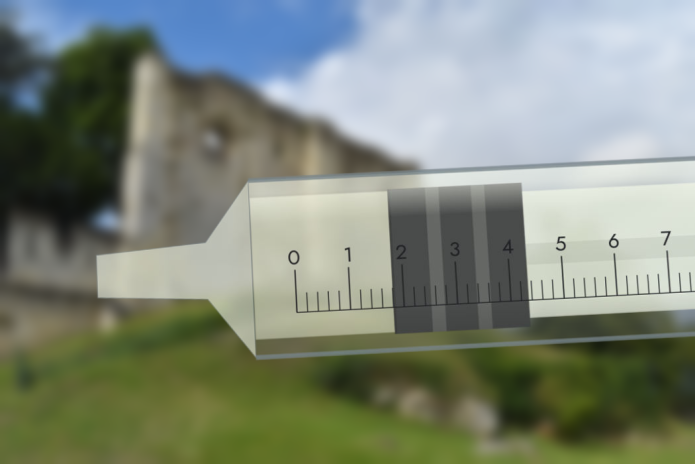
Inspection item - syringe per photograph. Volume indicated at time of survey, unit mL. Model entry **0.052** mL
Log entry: **1.8** mL
